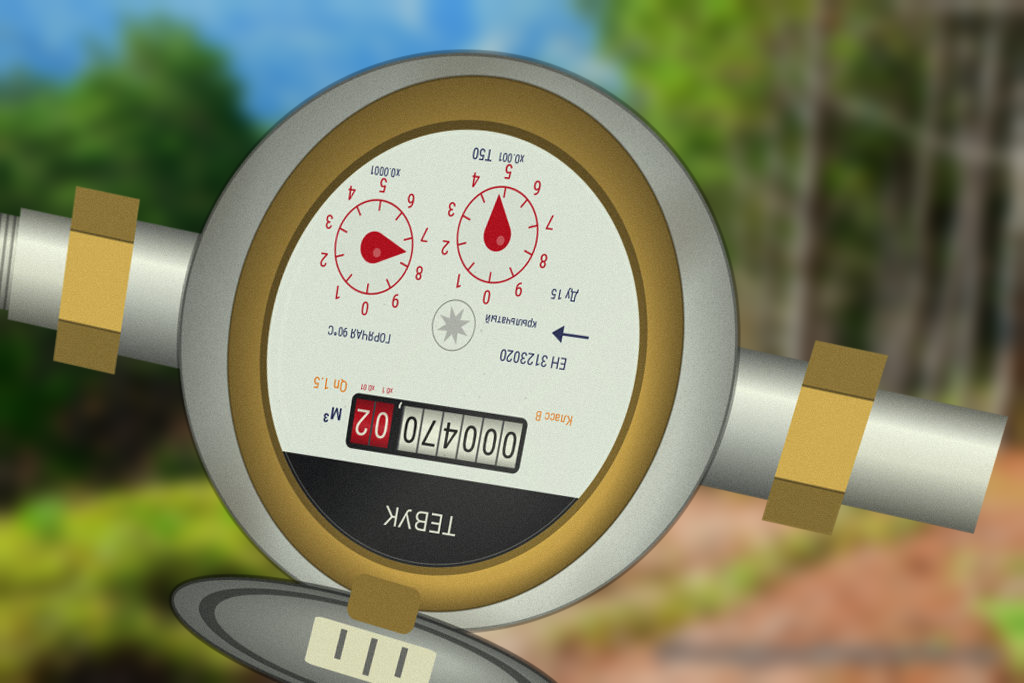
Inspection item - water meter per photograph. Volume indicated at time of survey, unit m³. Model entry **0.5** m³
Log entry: **470.0247** m³
